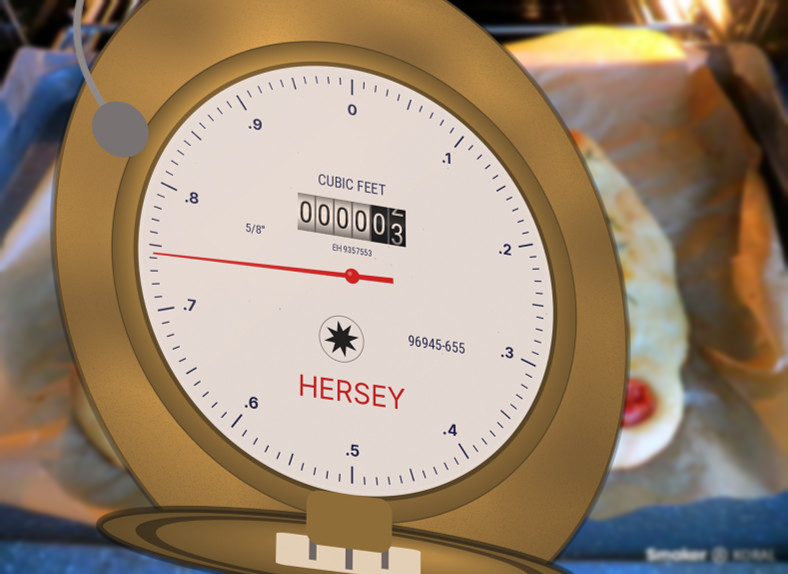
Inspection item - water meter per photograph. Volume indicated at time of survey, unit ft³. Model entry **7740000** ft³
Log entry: **2.74** ft³
